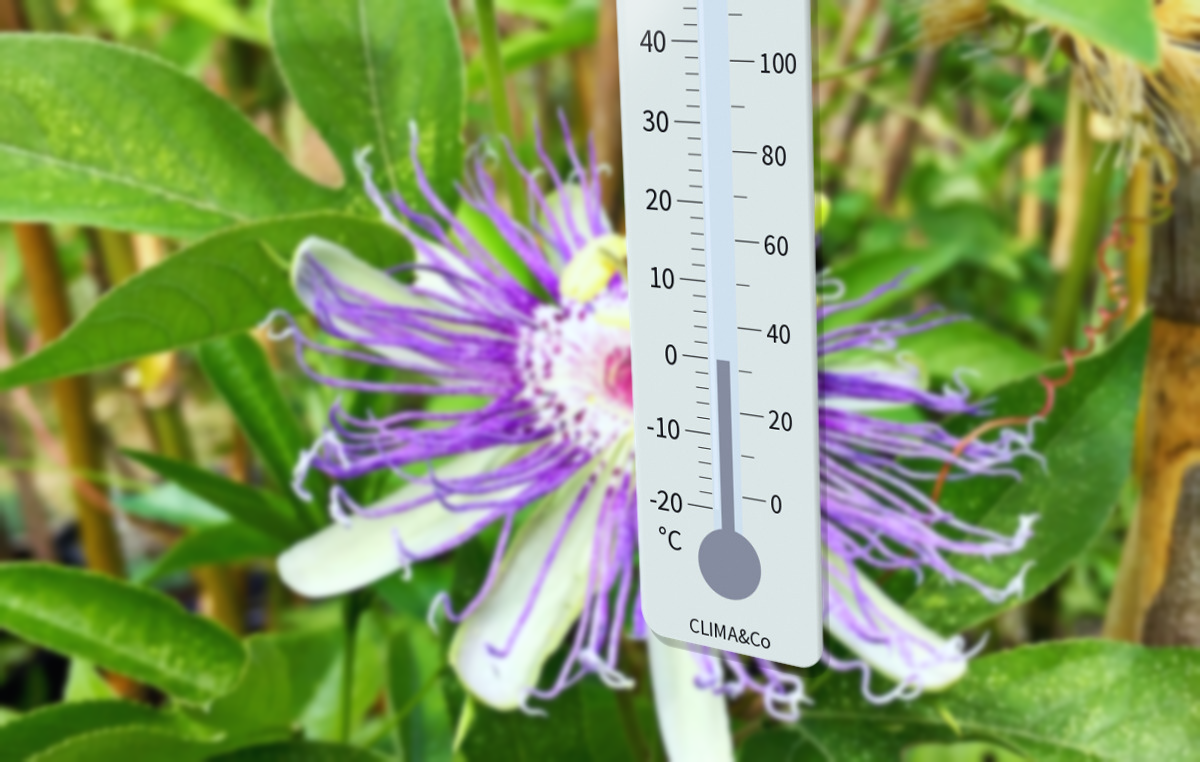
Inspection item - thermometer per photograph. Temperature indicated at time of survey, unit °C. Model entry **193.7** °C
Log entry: **0** °C
